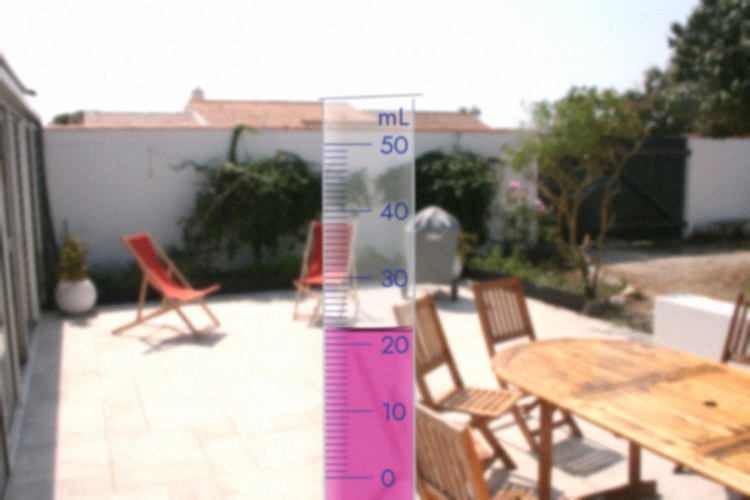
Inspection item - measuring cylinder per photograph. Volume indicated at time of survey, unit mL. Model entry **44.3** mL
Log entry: **22** mL
